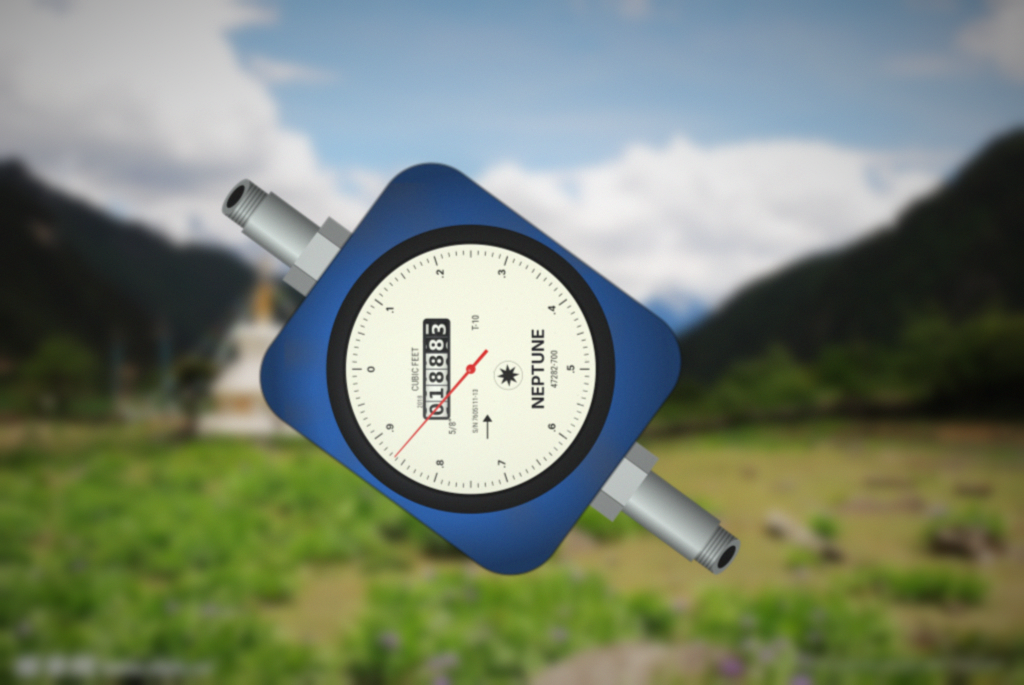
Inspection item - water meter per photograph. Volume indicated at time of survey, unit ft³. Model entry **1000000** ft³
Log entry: **18882.86** ft³
